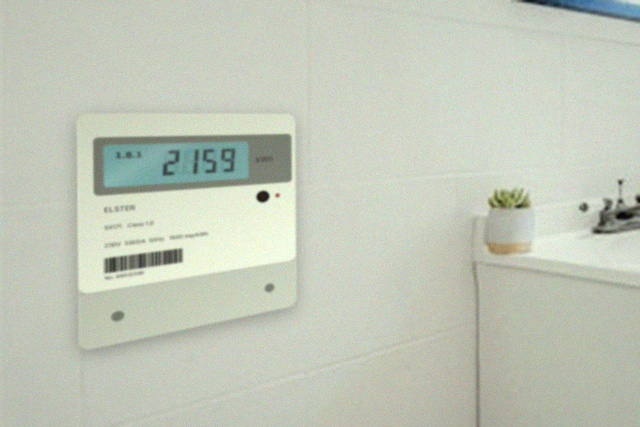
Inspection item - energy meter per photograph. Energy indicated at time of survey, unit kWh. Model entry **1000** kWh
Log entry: **2159** kWh
